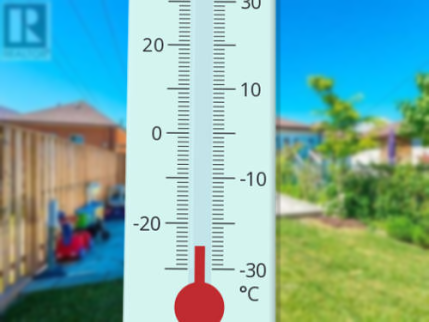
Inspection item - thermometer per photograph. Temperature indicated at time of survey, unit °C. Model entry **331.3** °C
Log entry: **-25** °C
